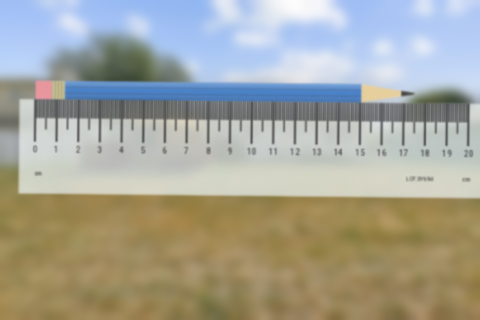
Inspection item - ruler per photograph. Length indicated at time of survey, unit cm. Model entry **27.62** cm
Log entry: **17.5** cm
